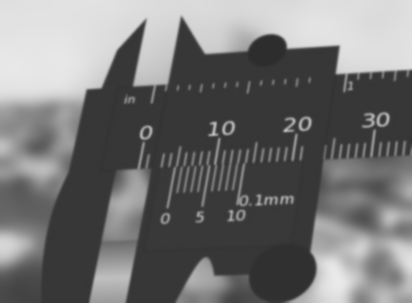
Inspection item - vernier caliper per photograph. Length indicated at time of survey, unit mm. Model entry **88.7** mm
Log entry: **4.8** mm
